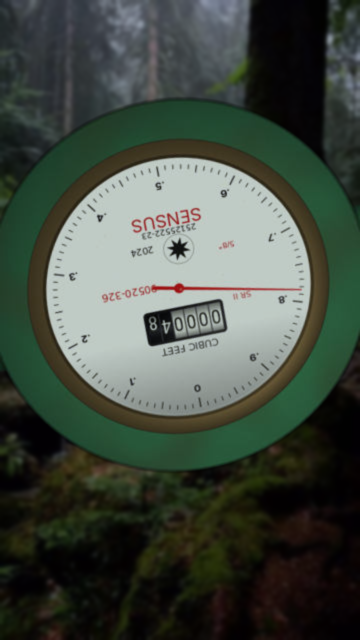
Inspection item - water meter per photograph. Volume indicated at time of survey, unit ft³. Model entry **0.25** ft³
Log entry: **47.78** ft³
